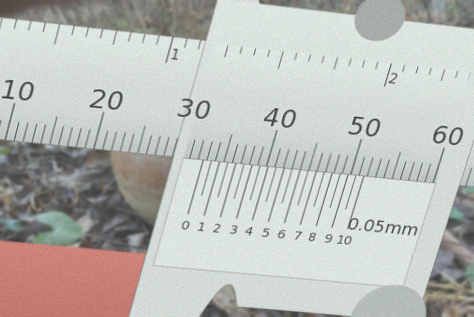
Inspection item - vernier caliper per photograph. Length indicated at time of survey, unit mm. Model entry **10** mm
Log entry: **32.6** mm
